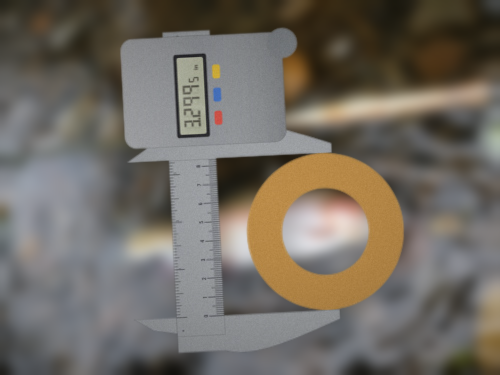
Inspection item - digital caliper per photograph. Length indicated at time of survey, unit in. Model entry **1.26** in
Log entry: **3.2995** in
